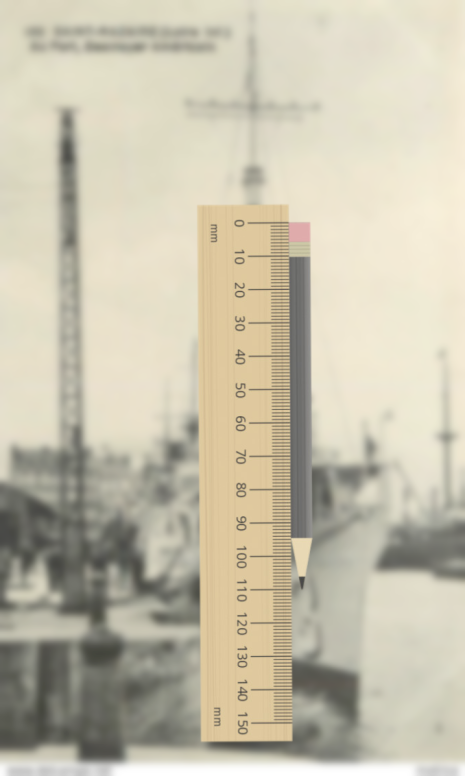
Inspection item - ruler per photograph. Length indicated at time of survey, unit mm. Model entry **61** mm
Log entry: **110** mm
